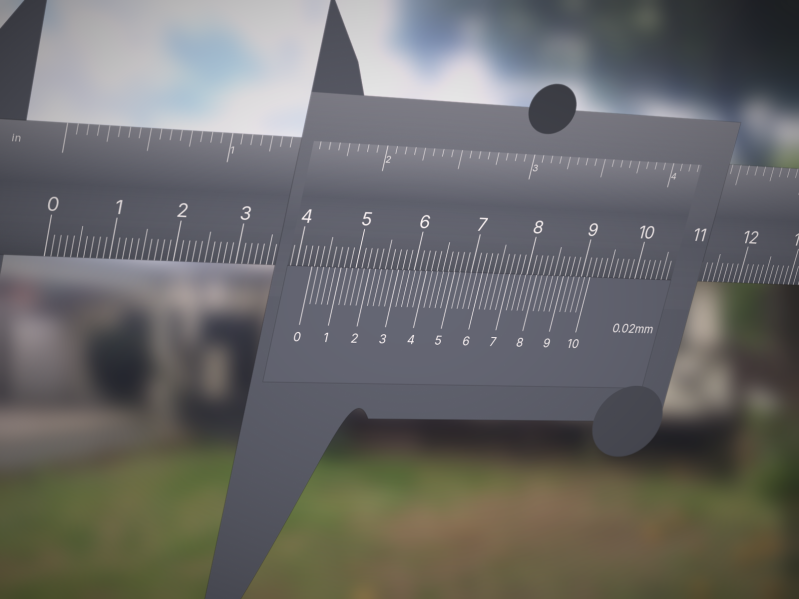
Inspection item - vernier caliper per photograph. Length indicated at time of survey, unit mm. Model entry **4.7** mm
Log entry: **42.6** mm
